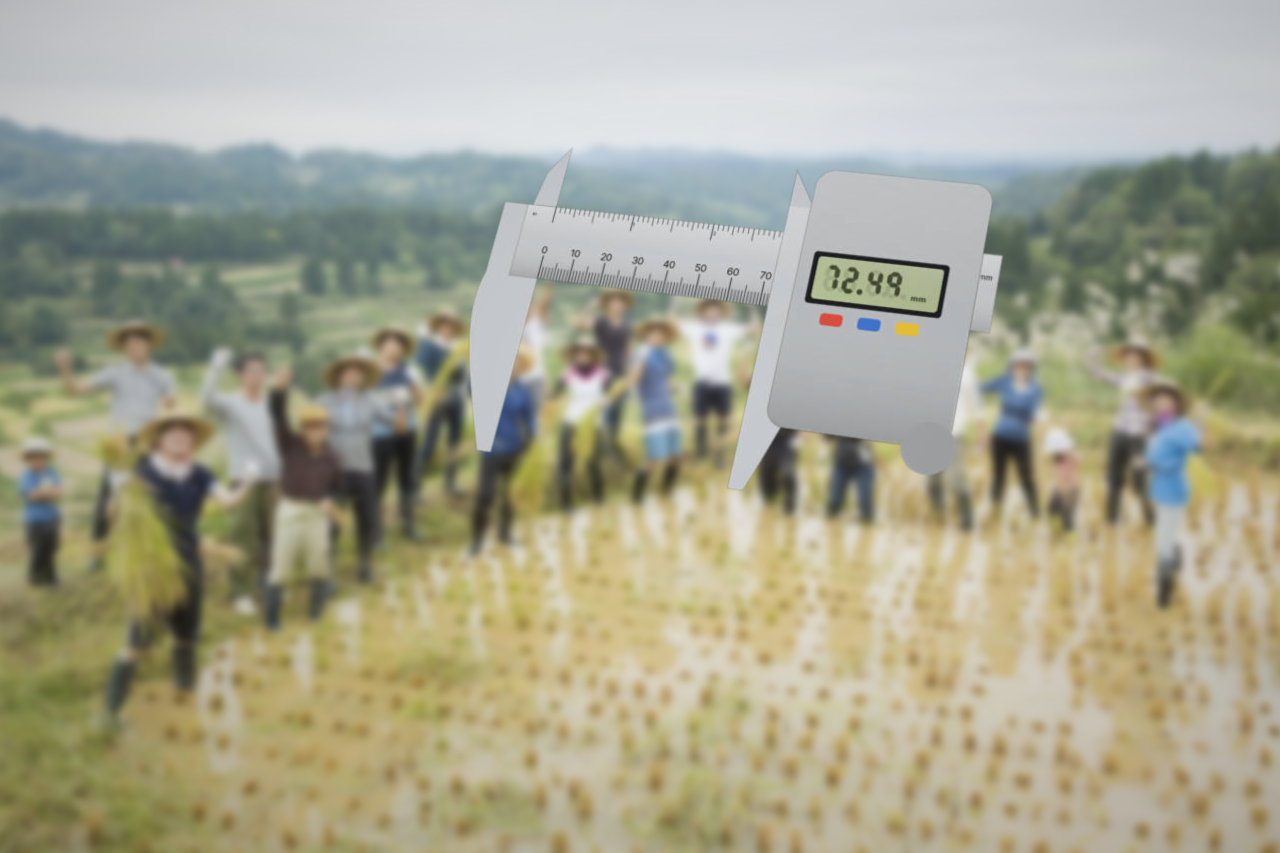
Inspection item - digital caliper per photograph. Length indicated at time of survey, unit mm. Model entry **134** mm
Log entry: **72.49** mm
